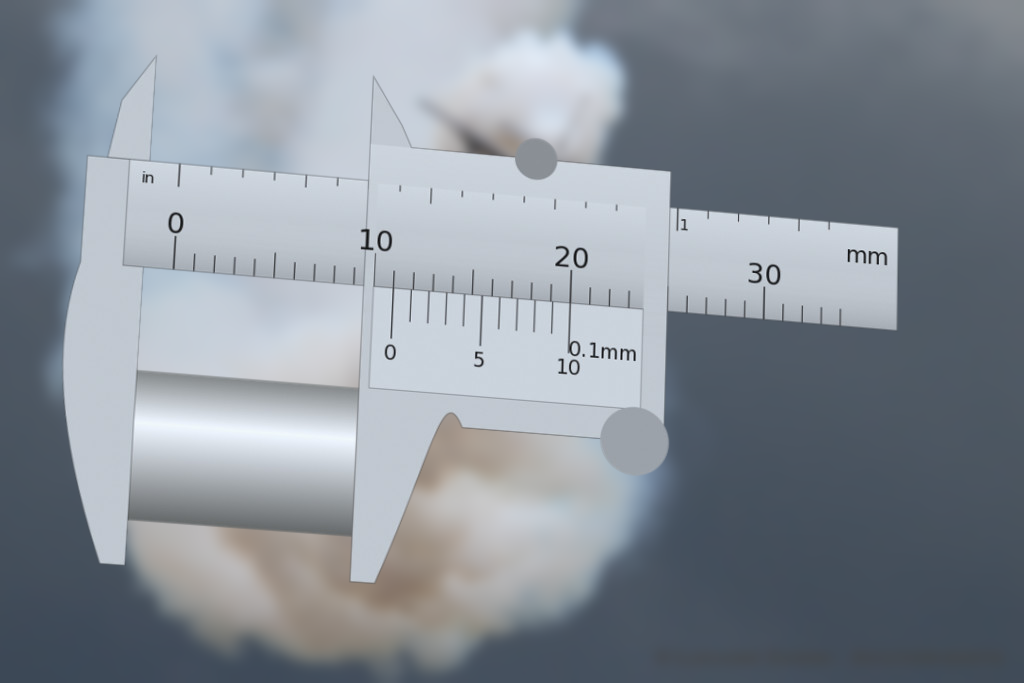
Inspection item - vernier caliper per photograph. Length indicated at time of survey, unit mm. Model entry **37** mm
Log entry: **11.0** mm
